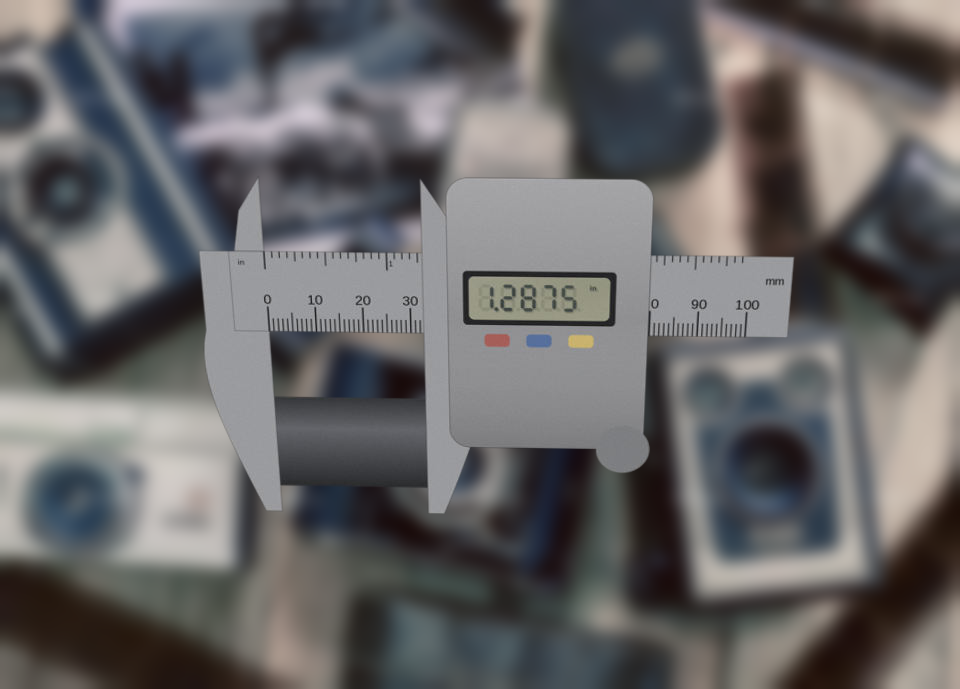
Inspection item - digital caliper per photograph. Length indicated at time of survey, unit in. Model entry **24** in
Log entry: **1.2875** in
